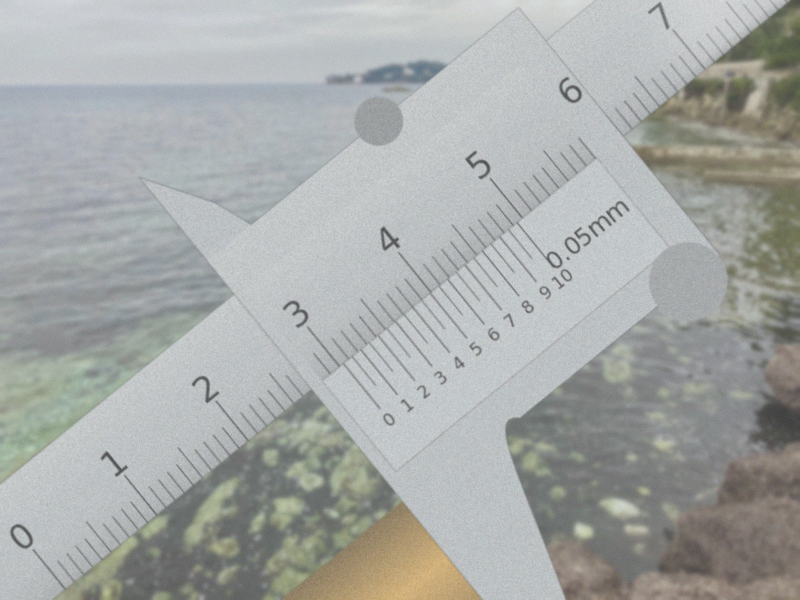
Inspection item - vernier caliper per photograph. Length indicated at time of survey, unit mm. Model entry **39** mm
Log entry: **30.4** mm
